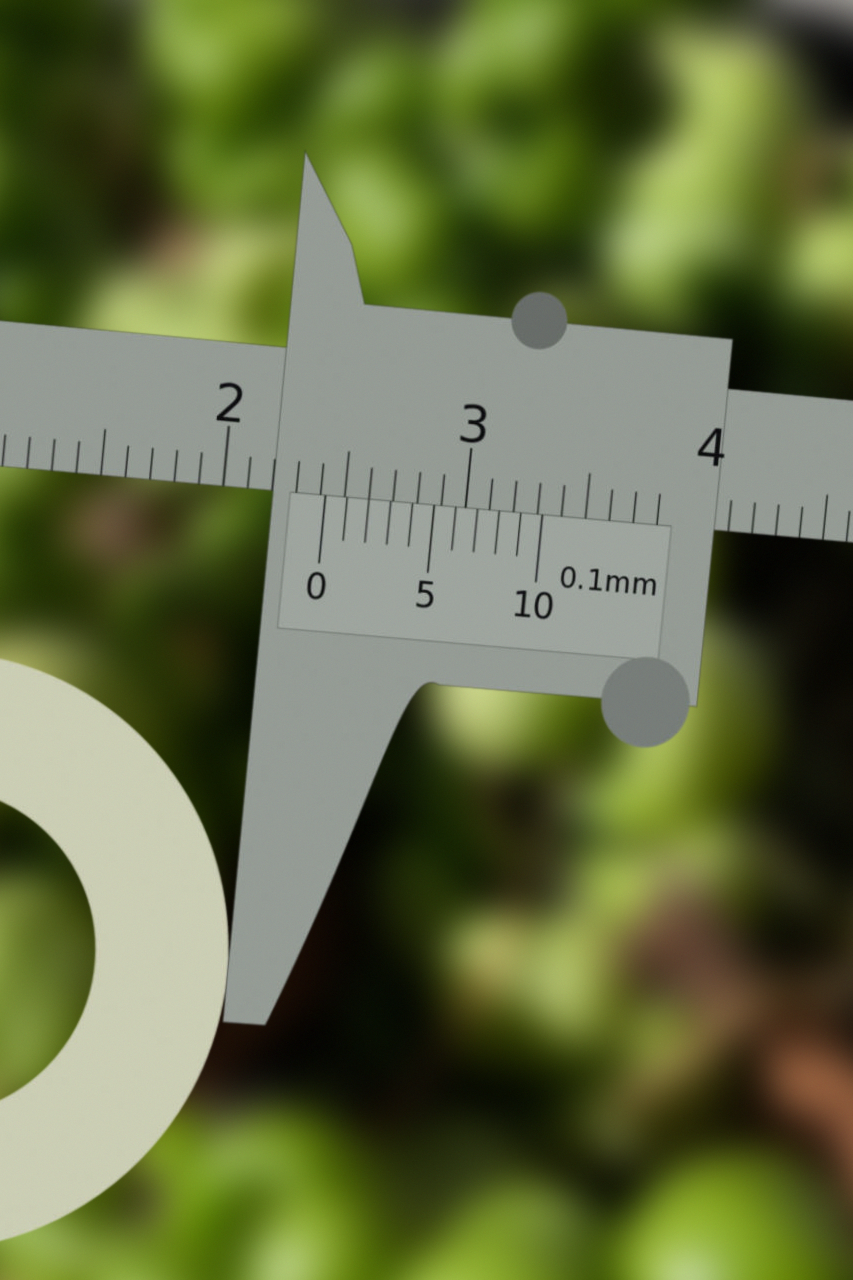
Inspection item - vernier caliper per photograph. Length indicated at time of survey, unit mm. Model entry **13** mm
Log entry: **24.2** mm
